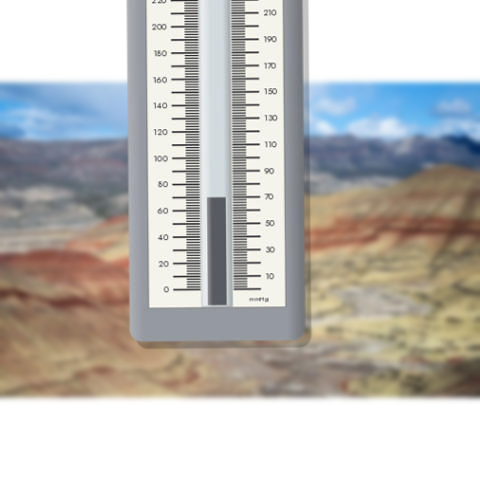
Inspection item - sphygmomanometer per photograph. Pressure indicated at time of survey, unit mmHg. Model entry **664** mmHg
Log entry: **70** mmHg
